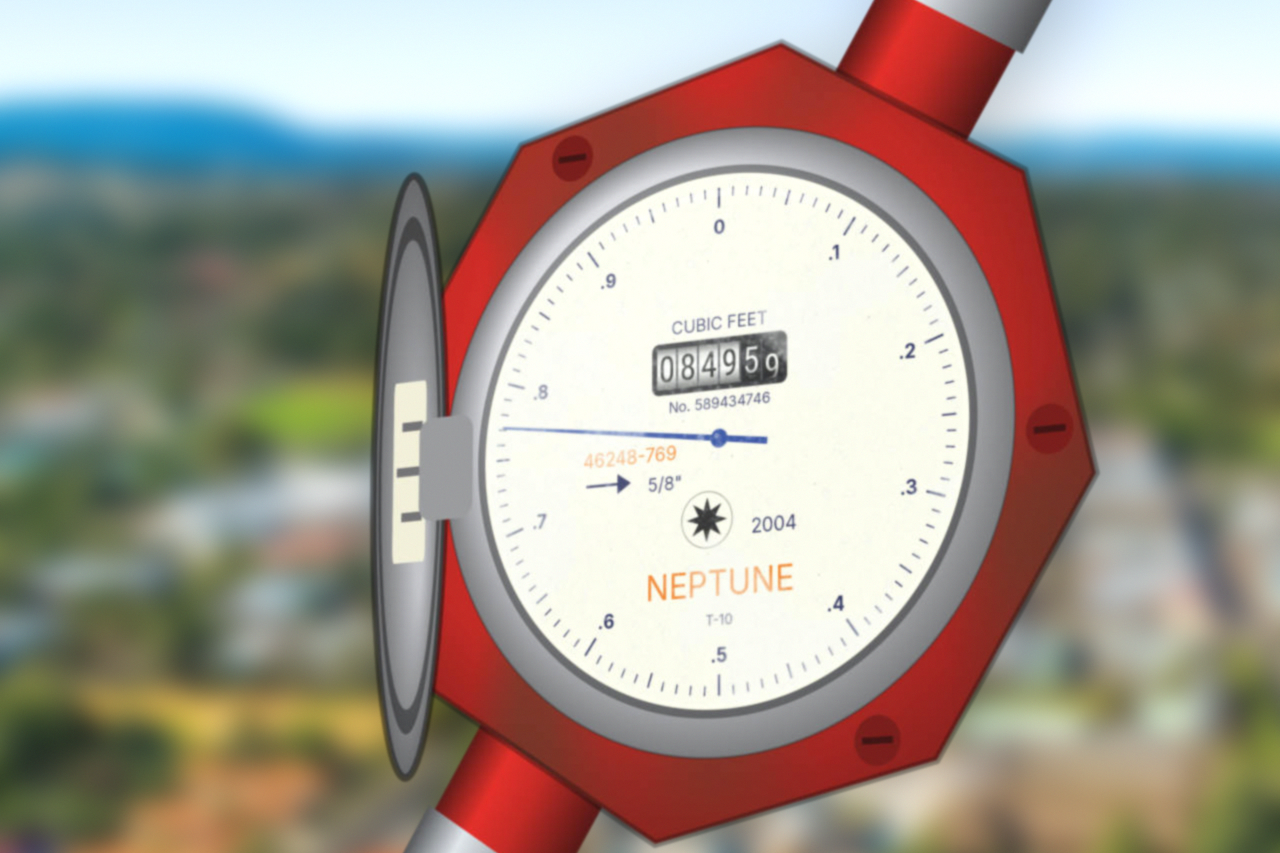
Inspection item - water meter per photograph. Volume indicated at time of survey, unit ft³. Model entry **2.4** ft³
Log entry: **84958.77** ft³
